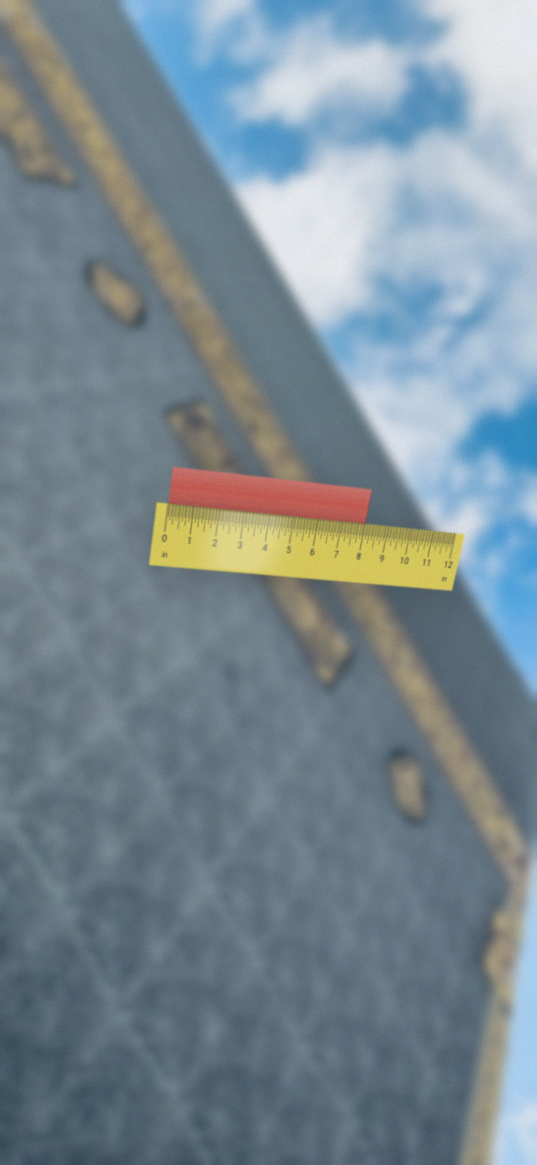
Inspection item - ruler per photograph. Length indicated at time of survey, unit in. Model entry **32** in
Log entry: **8** in
